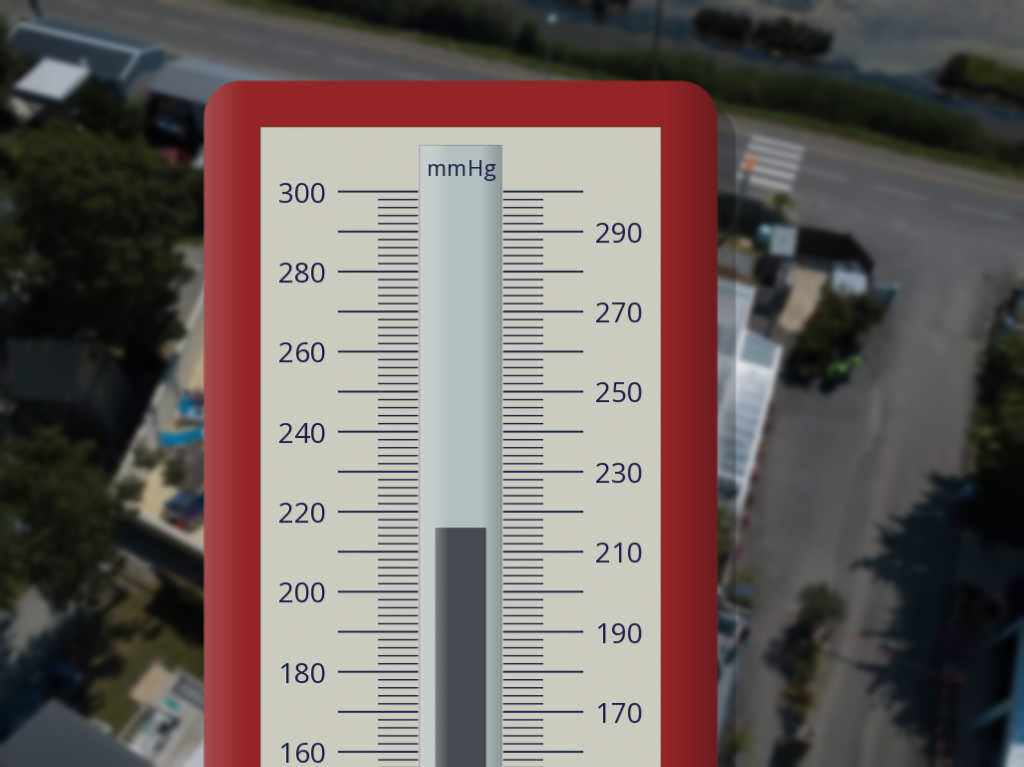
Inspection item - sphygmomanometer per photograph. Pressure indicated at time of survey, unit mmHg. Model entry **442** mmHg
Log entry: **216** mmHg
